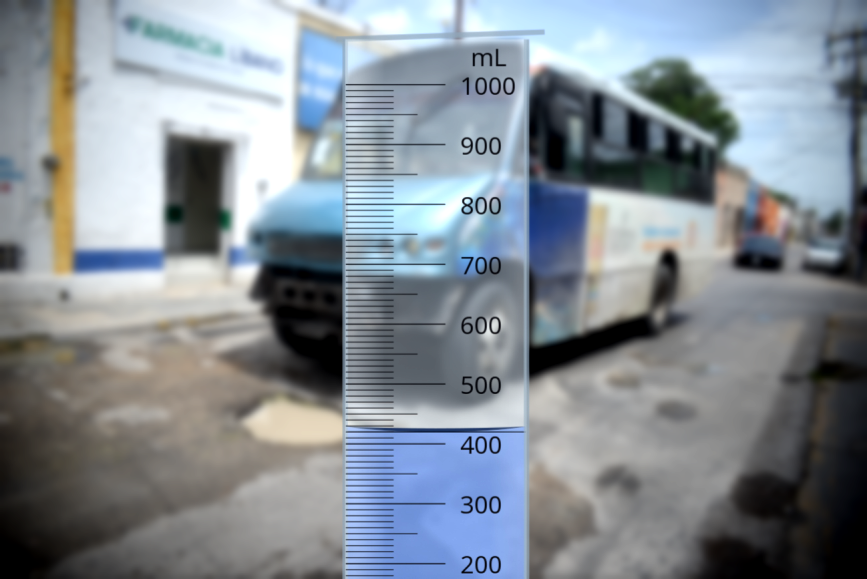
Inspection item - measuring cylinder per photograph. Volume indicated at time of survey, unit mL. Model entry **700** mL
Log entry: **420** mL
